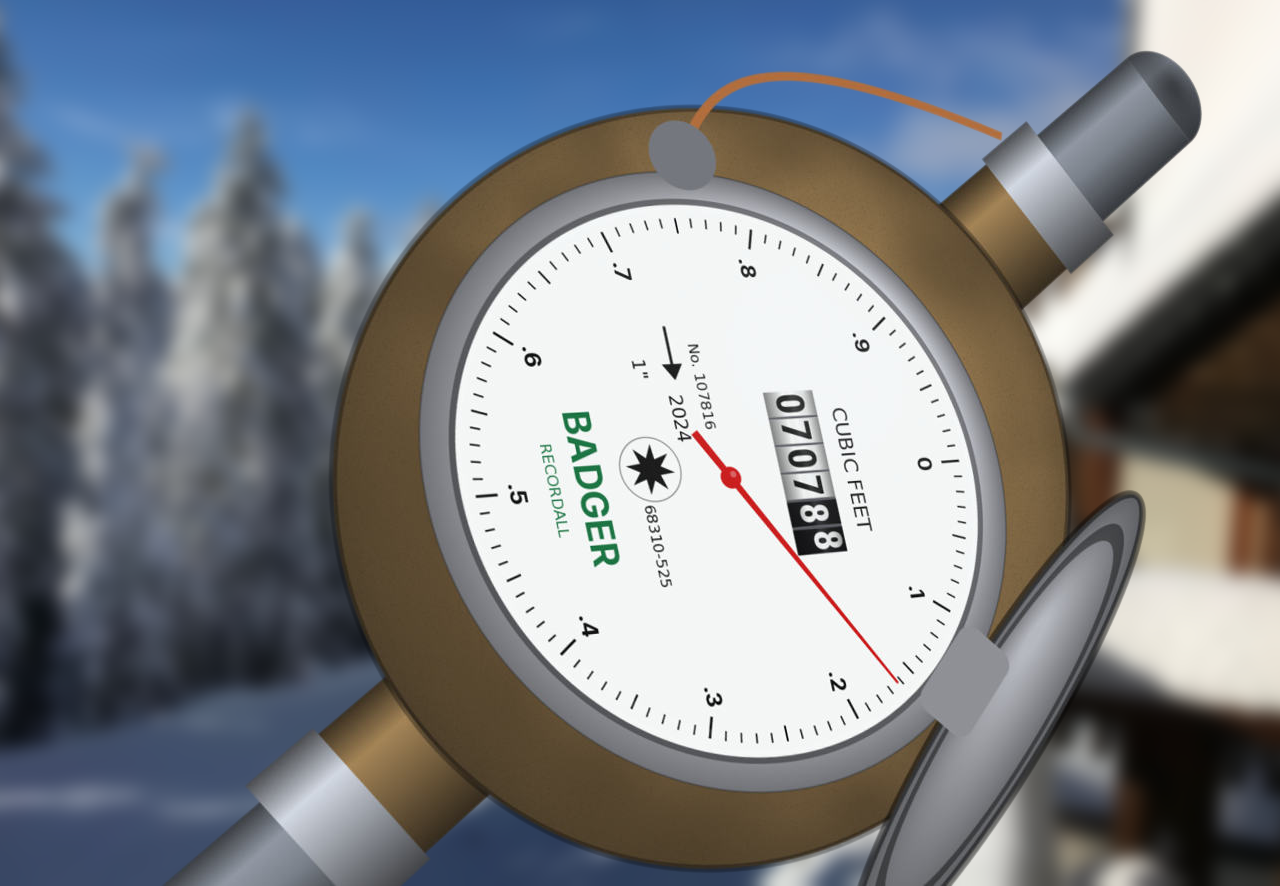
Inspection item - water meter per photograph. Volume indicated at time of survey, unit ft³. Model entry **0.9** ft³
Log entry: **70788.16** ft³
